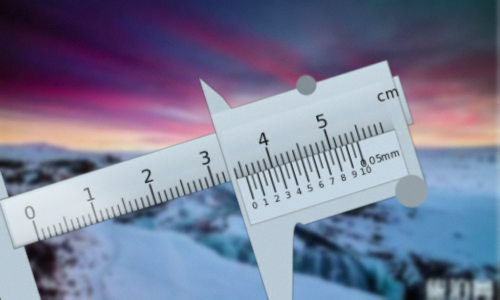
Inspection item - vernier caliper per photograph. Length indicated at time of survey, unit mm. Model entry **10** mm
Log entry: **35.5** mm
